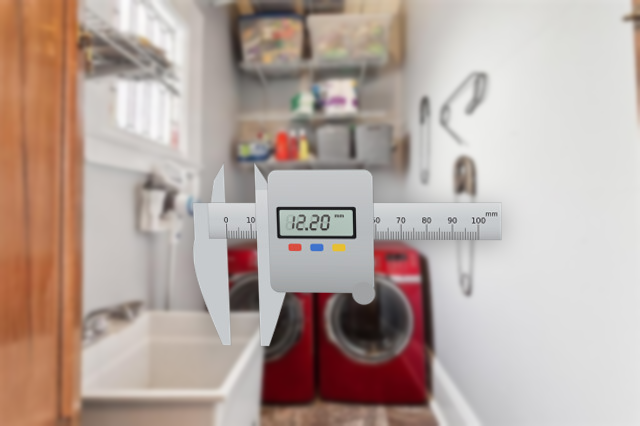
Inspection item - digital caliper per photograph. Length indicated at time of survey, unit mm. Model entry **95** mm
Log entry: **12.20** mm
